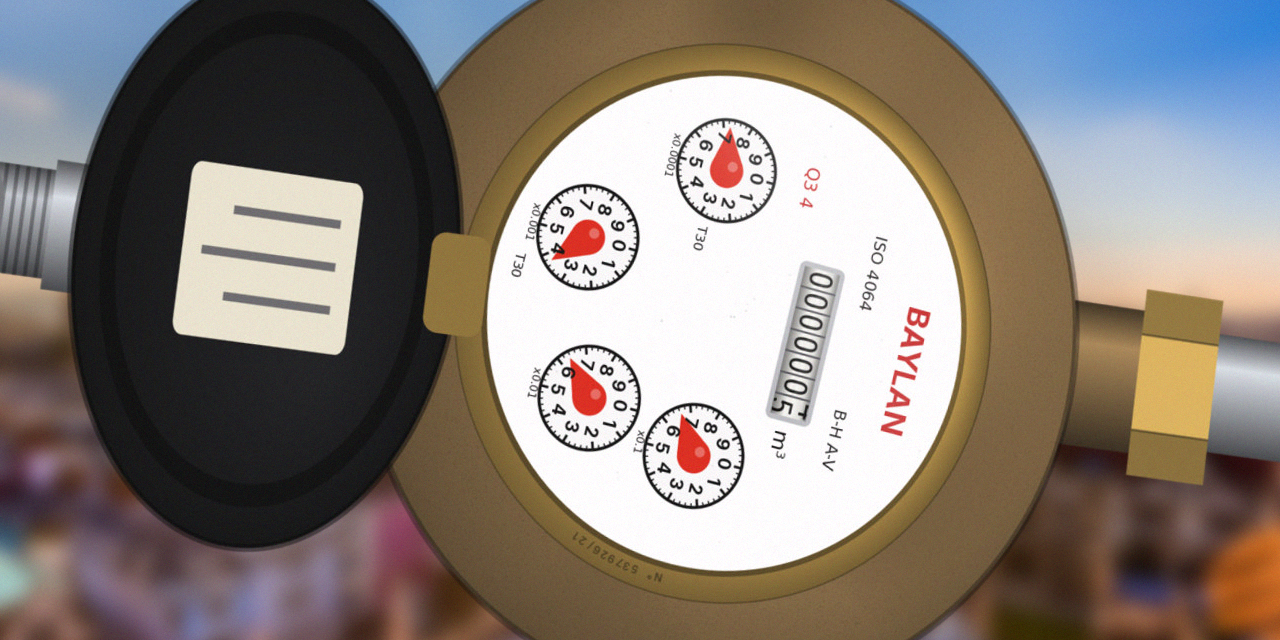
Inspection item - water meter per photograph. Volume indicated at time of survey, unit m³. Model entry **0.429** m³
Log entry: **4.6637** m³
